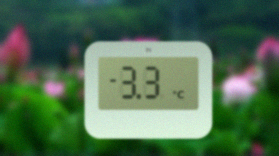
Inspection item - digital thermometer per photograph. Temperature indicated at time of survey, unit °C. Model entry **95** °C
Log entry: **-3.3** °C
